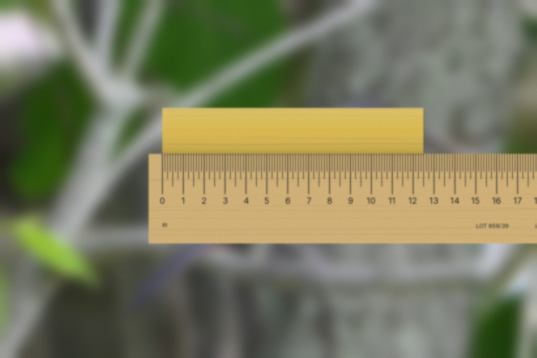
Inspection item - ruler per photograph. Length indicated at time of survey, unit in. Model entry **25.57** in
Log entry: **12.5** in
